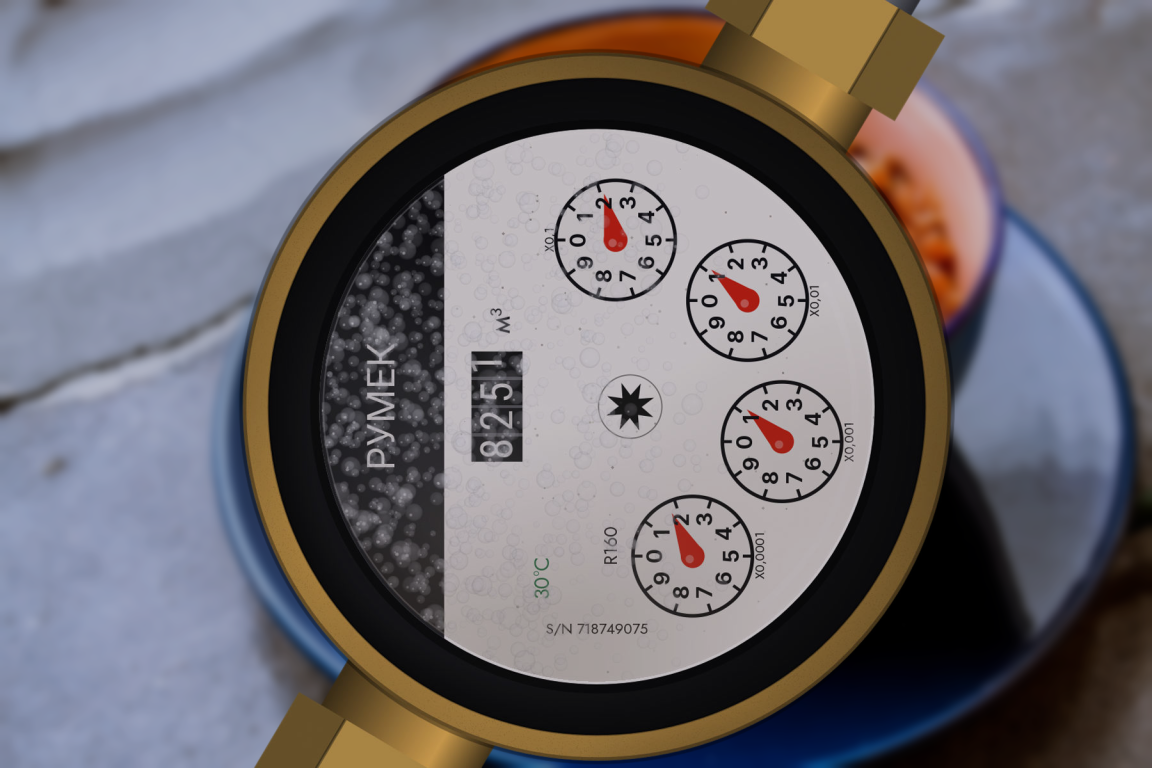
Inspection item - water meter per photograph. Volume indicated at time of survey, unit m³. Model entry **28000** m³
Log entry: **8251.2111** m³
